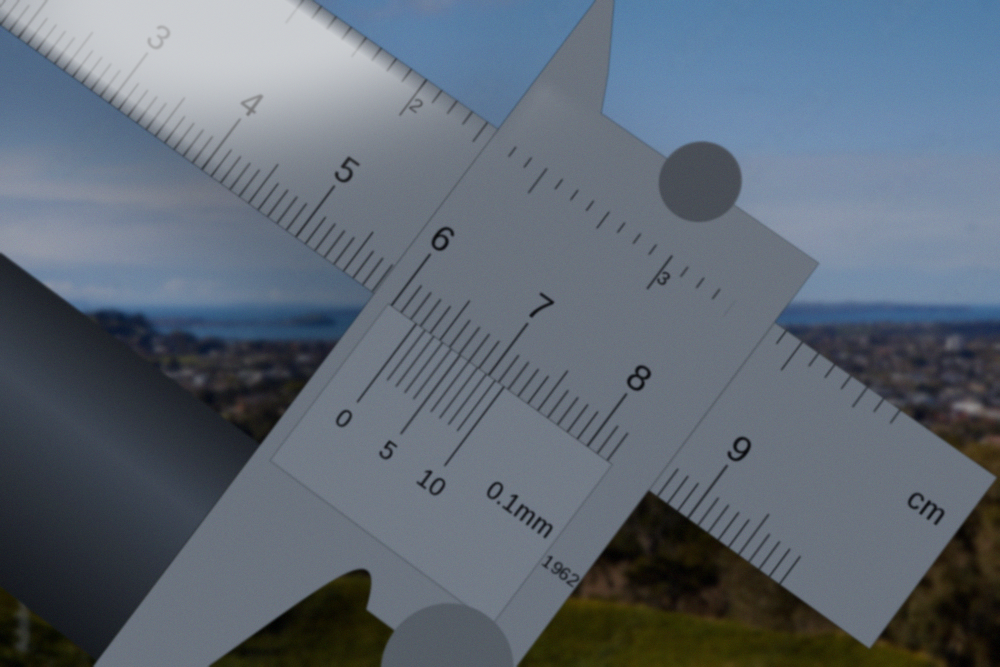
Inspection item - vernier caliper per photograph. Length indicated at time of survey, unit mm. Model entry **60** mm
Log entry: **62.6** mm
